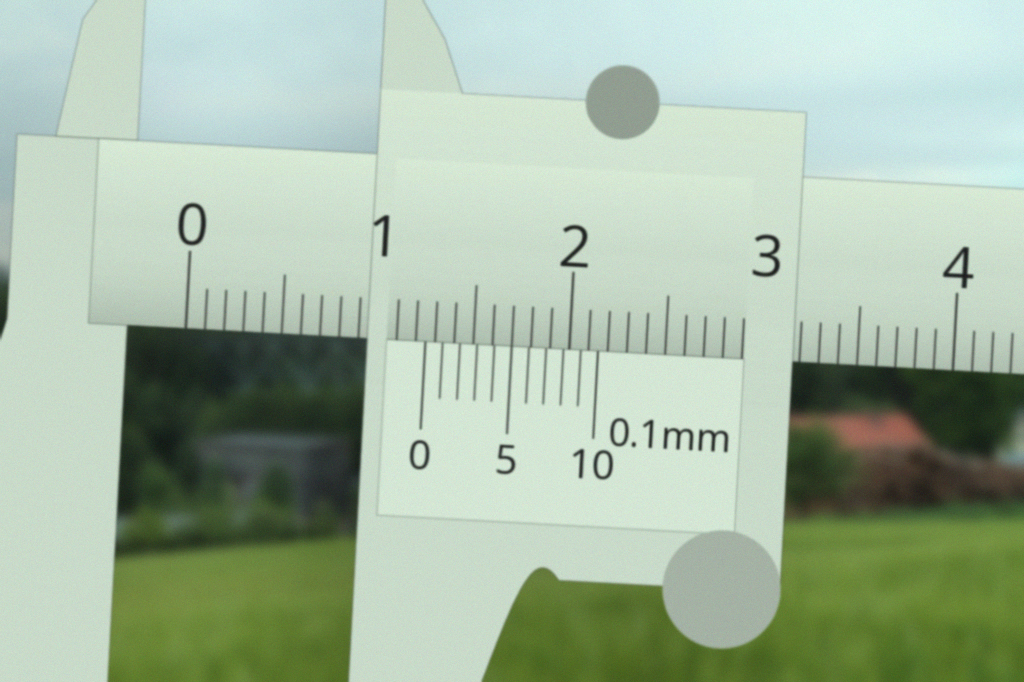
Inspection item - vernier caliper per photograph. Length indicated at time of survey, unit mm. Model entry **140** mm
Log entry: **12.5** mm
